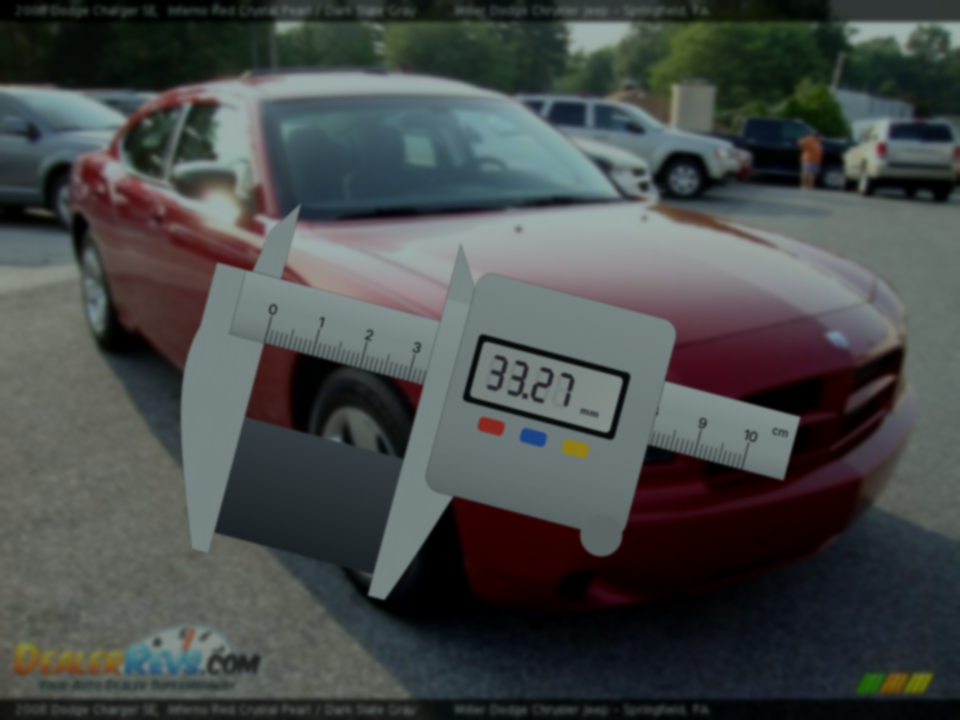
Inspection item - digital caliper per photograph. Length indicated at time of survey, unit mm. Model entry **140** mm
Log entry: **33.27** mm
